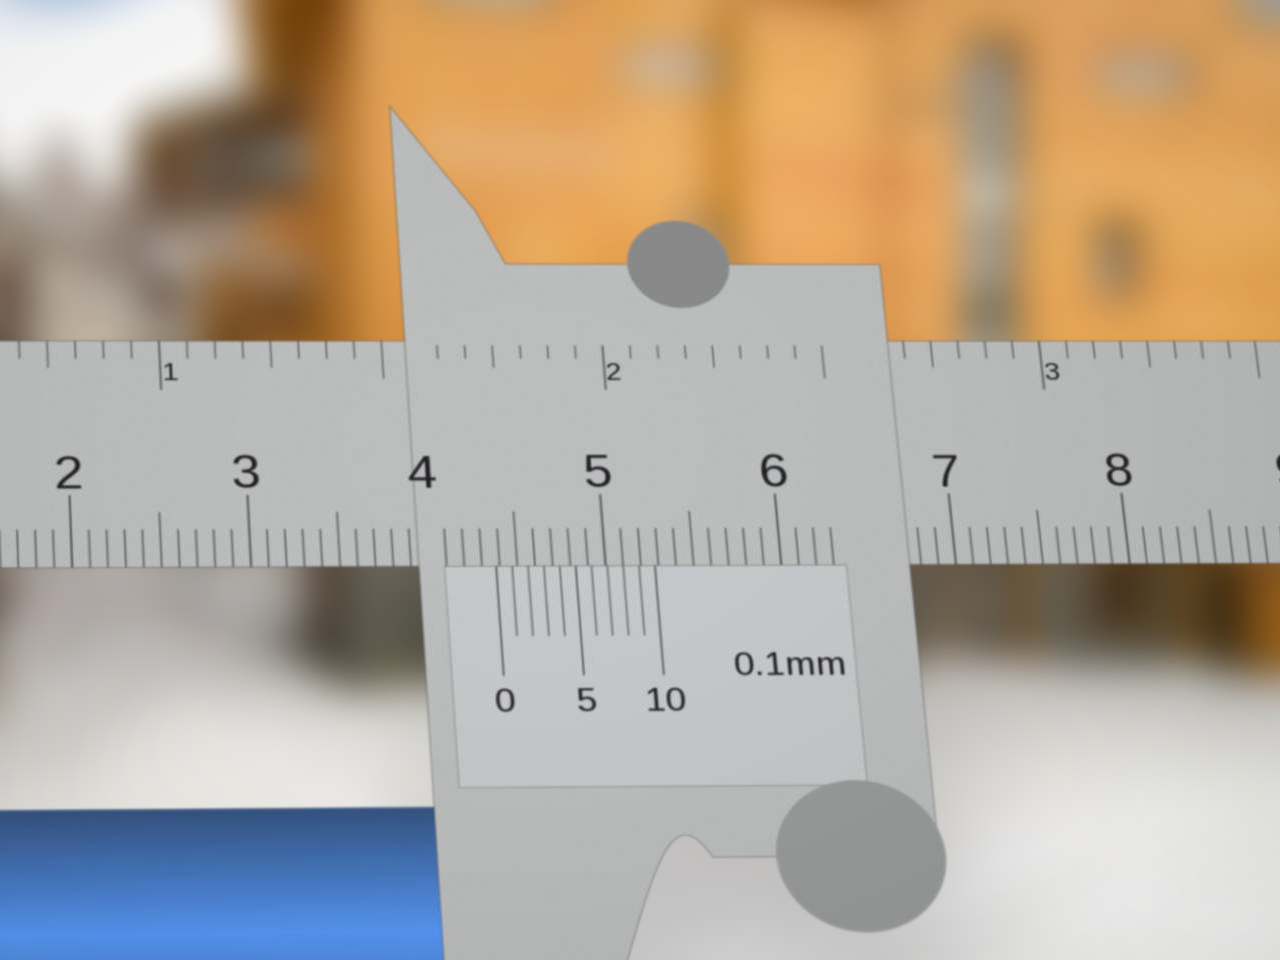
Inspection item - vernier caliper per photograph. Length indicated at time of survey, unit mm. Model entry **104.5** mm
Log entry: **43.8** mm
